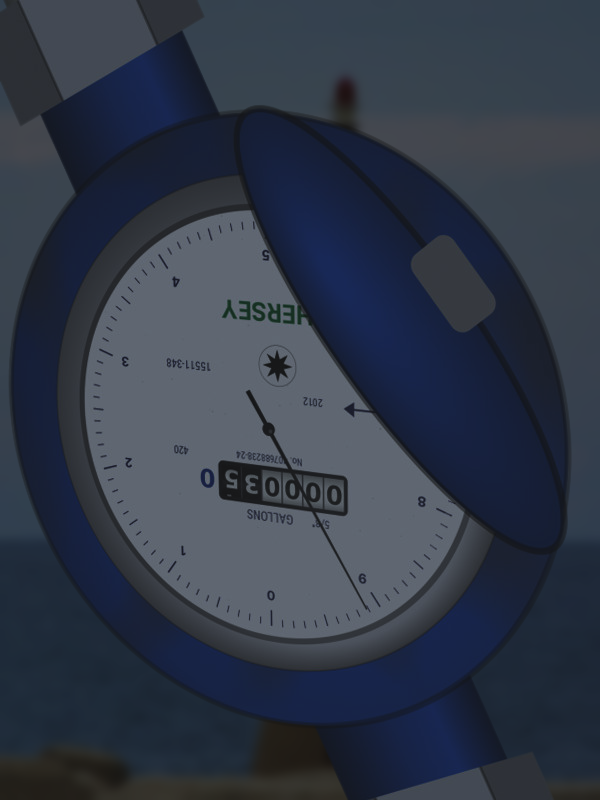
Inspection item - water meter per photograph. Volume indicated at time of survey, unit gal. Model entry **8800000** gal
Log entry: **349.1** gal
